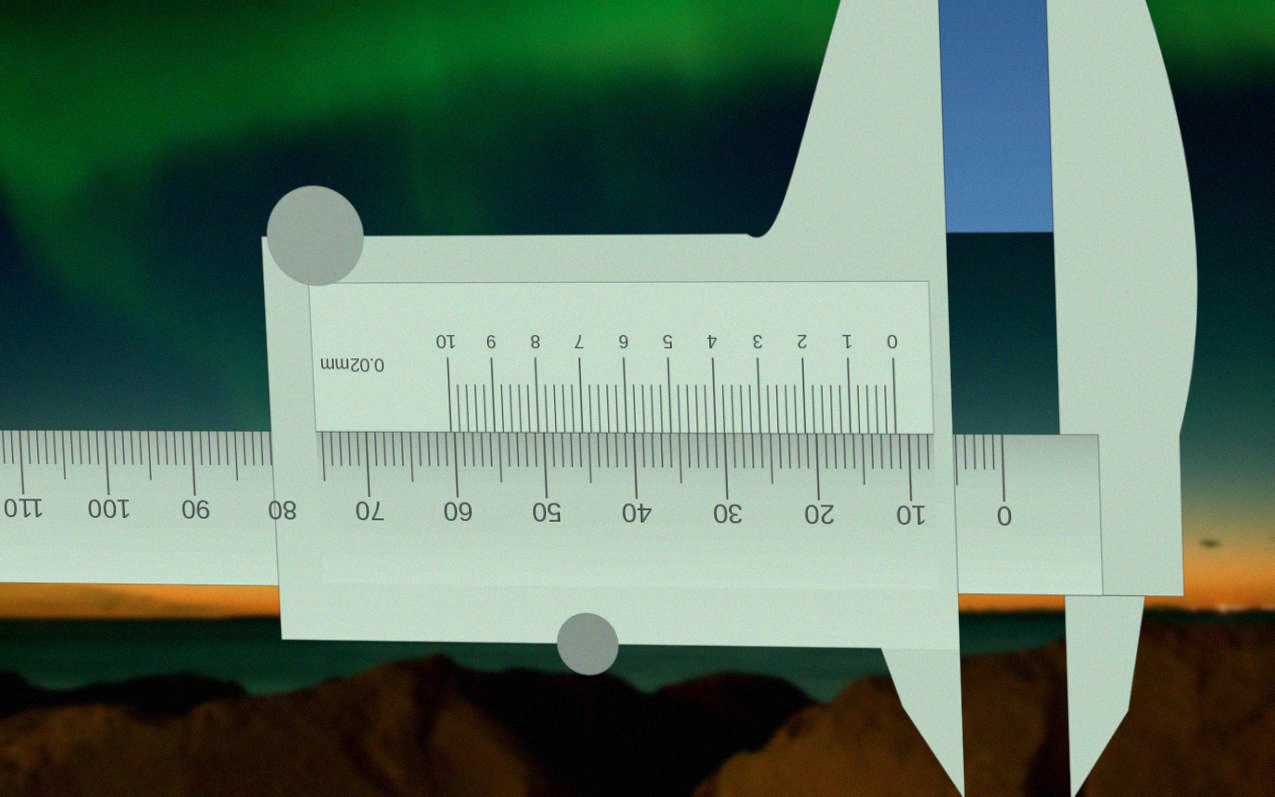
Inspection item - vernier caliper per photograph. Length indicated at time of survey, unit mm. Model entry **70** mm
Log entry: **11.4** mm
